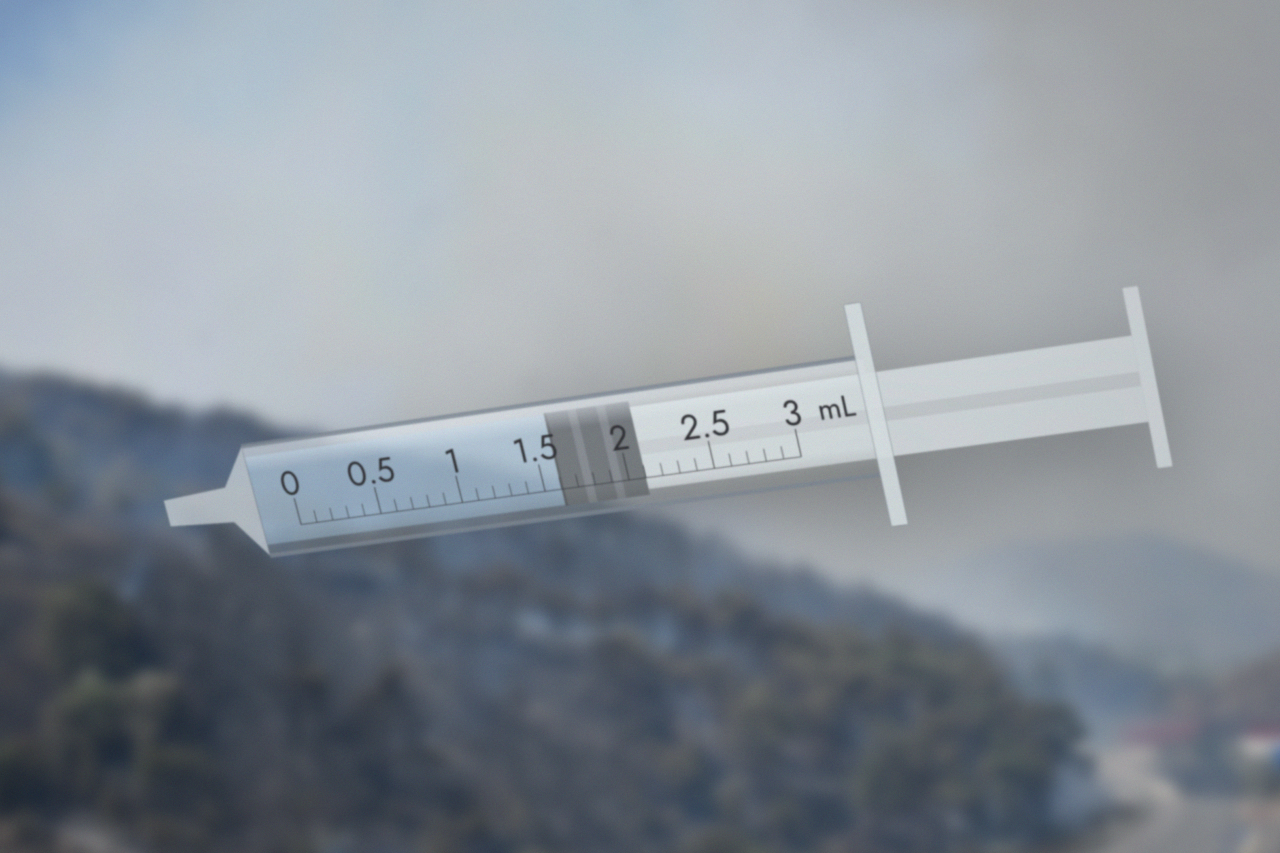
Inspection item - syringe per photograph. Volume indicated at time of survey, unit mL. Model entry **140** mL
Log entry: **1.6** mL
